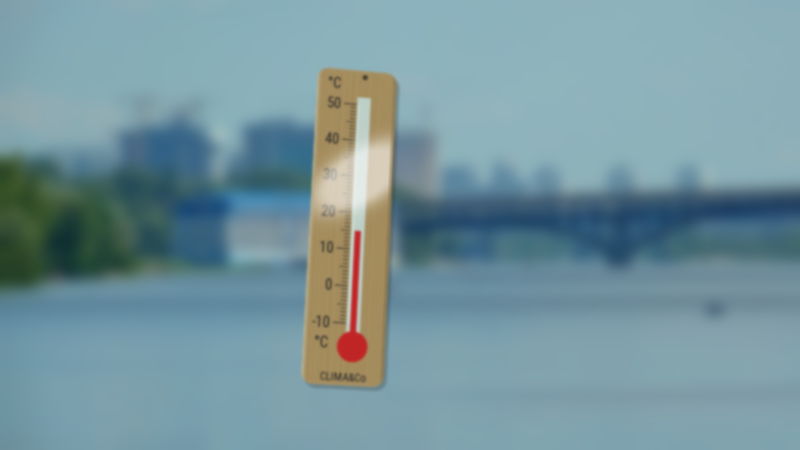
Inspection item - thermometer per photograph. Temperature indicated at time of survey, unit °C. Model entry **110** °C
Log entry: **15** °C
